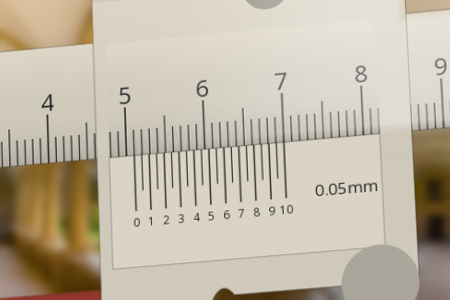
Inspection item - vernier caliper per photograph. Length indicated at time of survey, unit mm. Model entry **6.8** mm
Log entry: **51.0** mm
